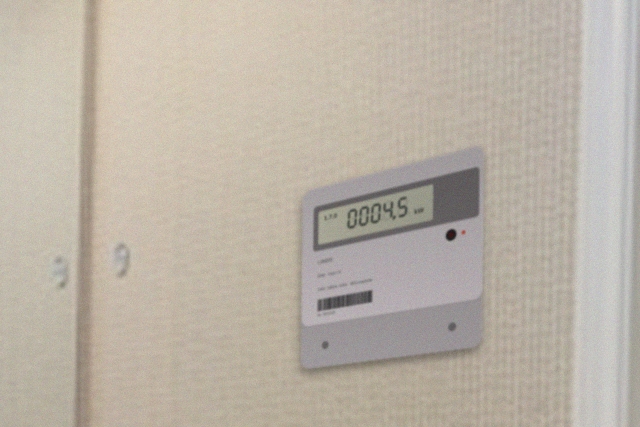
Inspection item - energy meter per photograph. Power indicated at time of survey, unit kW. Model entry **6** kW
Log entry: **4.5** kW
